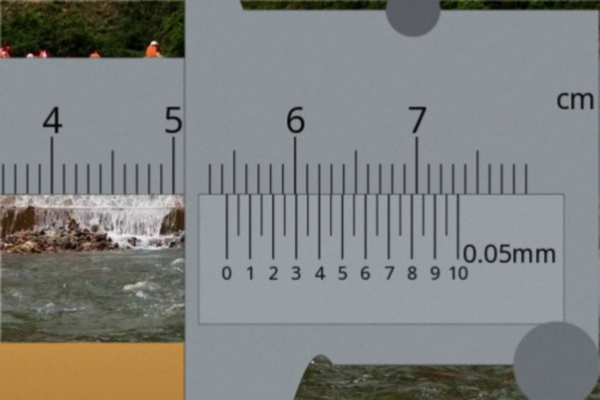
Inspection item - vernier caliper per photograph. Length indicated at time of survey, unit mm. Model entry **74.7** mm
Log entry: **54.4** mm
